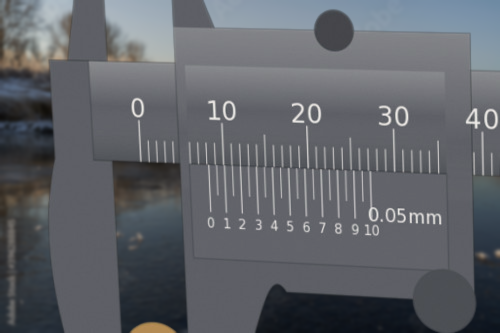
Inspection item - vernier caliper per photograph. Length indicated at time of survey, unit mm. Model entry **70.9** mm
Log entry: **8.2** mm
